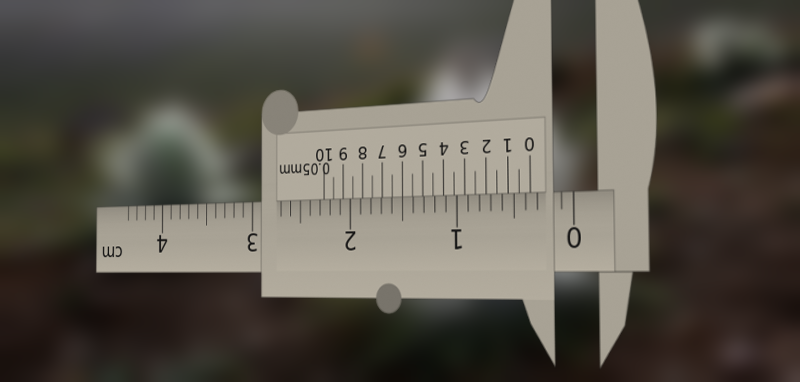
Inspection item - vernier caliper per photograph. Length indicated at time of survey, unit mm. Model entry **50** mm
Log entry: **3.6** mm
